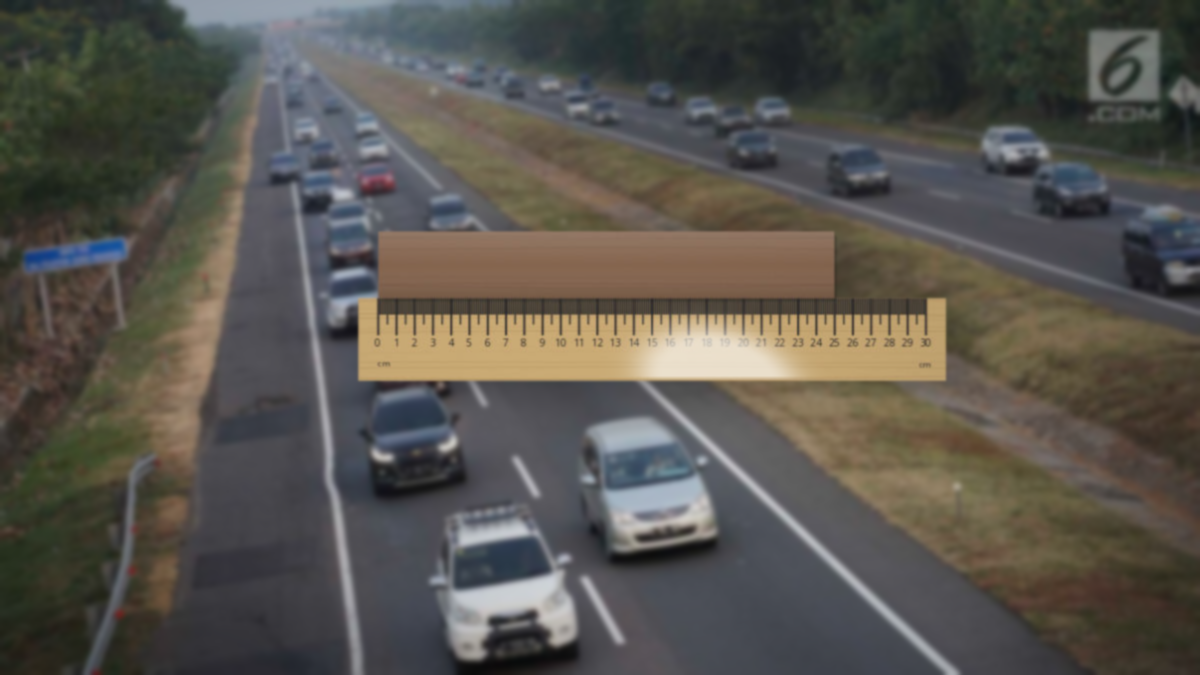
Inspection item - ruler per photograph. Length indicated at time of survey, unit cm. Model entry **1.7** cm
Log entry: **25** cm
